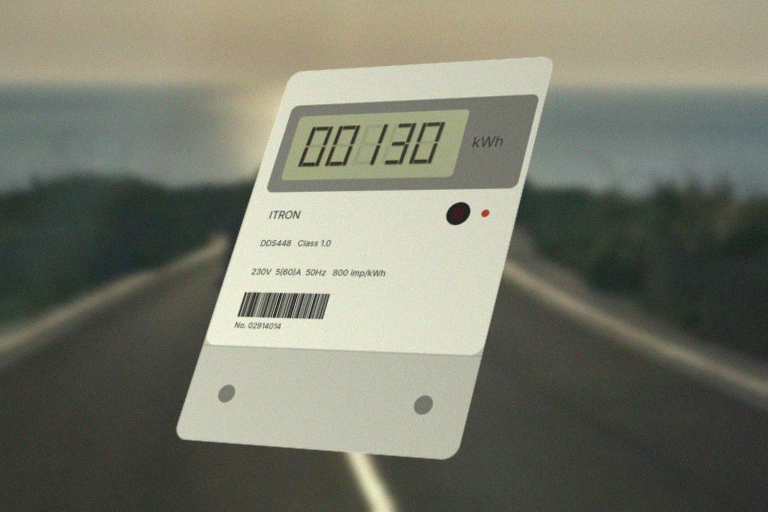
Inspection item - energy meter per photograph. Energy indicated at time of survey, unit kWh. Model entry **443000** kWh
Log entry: **130** kWh
